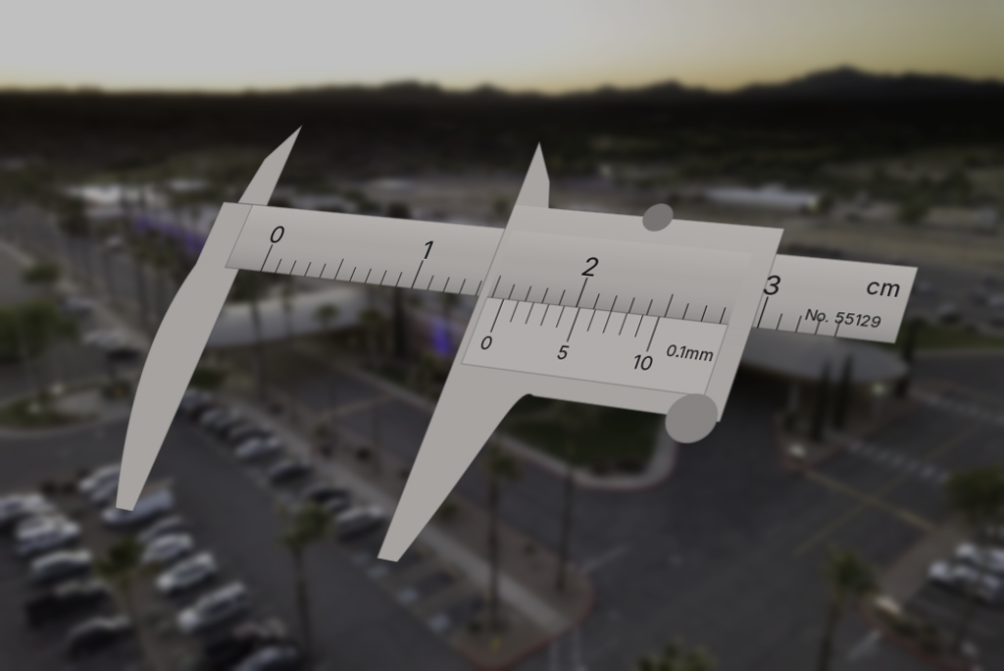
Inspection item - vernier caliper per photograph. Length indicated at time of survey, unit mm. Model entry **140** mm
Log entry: **15.7** mm
